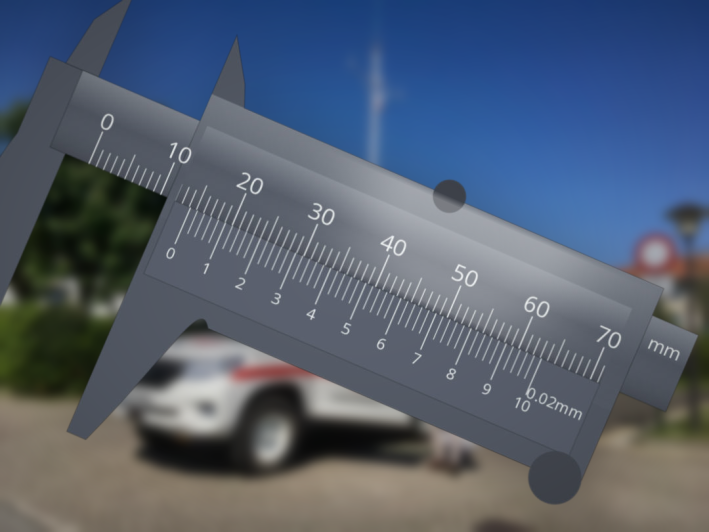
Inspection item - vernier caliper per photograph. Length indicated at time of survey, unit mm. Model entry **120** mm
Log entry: **14.2** mm
